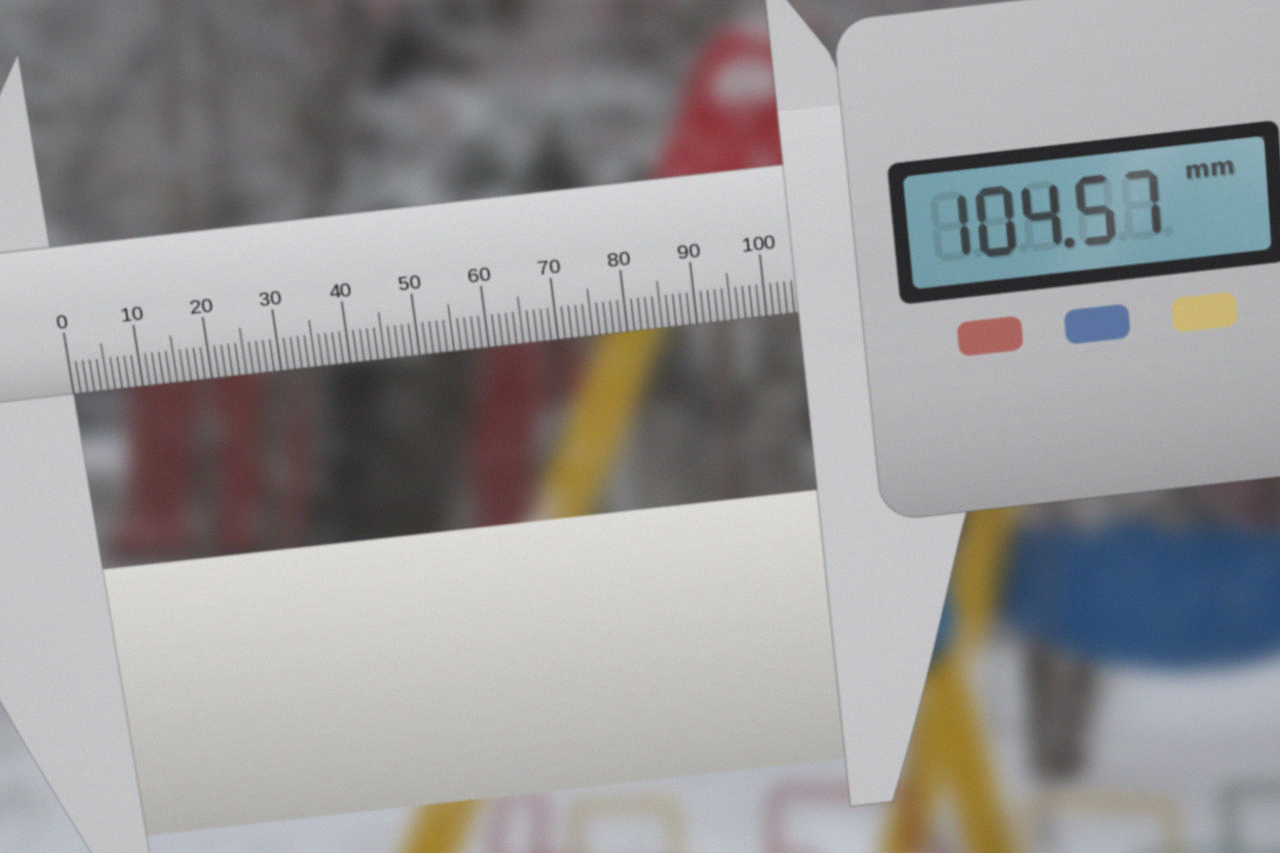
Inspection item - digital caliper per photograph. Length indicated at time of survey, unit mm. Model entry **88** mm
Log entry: **104.57** mm
